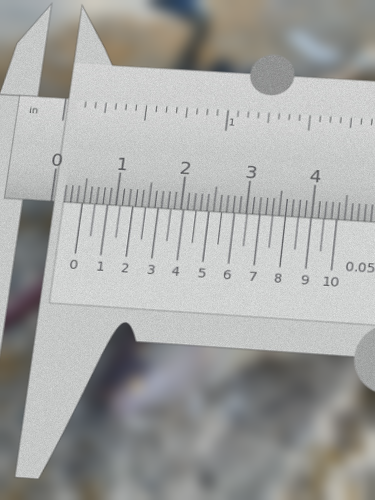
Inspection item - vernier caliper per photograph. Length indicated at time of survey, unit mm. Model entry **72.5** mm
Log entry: **4.8** mm
